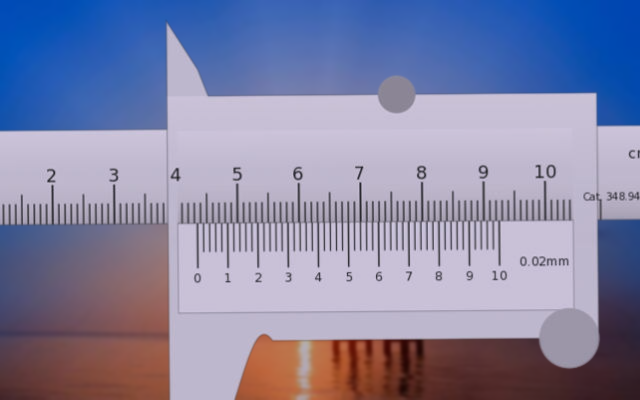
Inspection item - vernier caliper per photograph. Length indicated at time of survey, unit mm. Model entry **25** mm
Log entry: **43.5** mm
